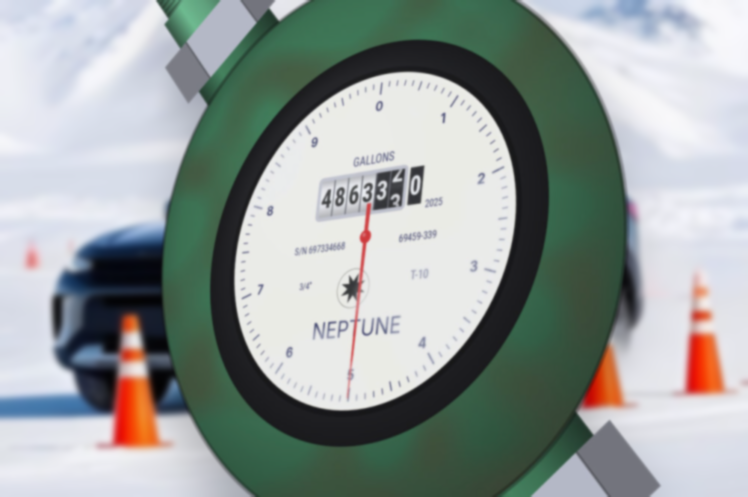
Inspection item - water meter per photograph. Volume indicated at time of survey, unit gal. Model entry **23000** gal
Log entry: **4863325.0** gal
